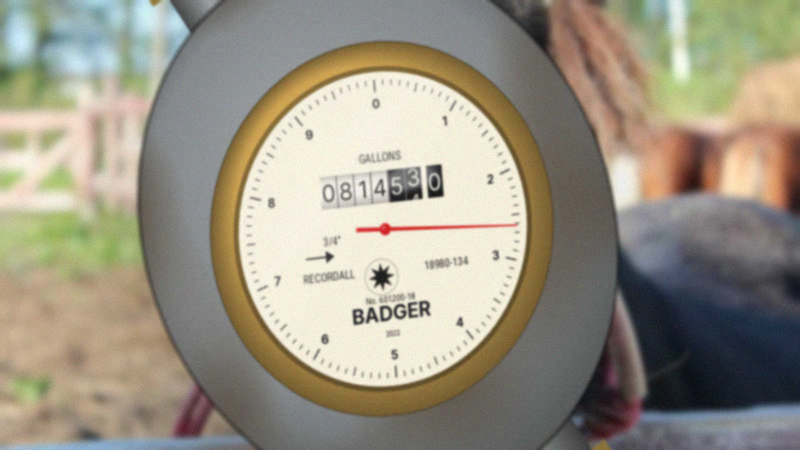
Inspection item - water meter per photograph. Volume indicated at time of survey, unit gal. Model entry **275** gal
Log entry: **814532.6** gal
